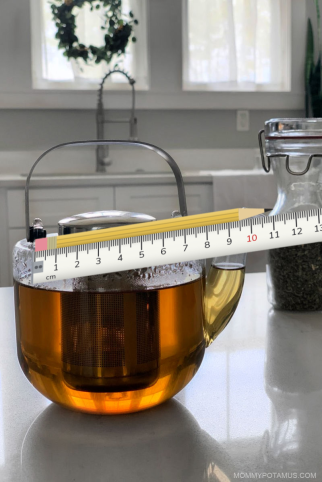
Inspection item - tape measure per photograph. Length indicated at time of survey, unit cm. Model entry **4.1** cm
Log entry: **11** cm
